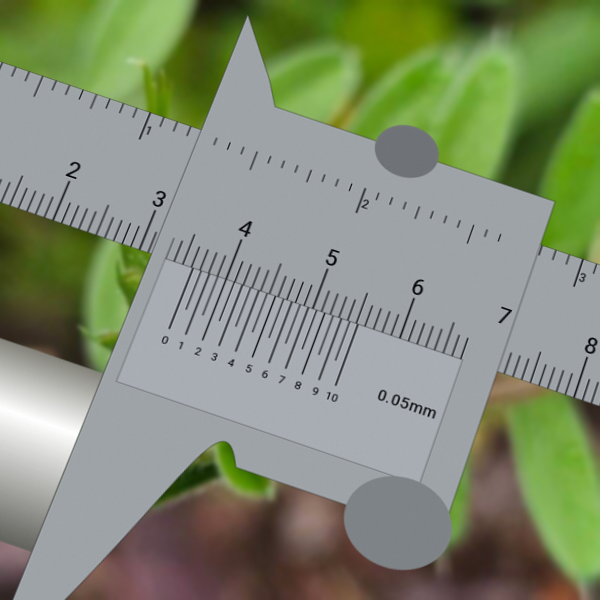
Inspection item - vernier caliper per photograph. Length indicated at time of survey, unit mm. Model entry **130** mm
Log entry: **36.2** mm
